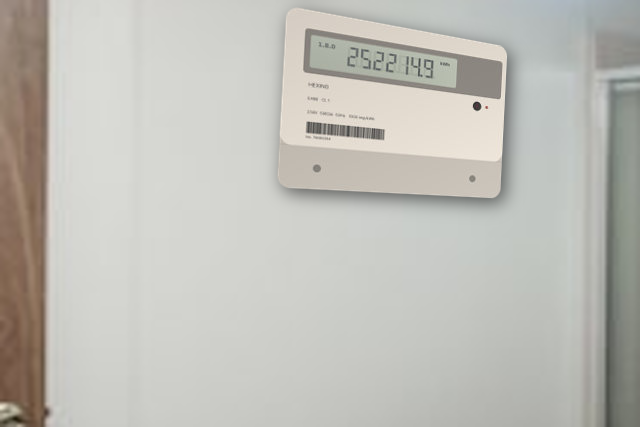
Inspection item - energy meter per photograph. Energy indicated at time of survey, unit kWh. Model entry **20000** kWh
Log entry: **252214.9** kWh
